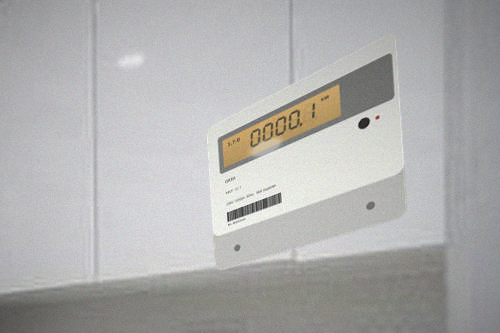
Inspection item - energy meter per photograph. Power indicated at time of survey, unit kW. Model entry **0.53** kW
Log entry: **0.1** kW
